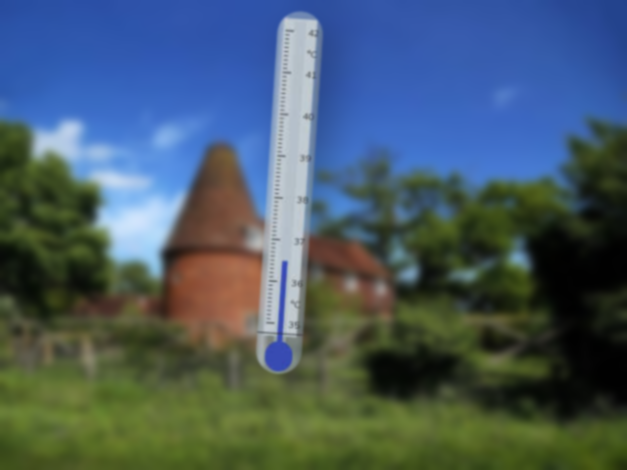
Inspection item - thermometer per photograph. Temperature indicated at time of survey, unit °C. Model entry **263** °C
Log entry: **36.5** °C
